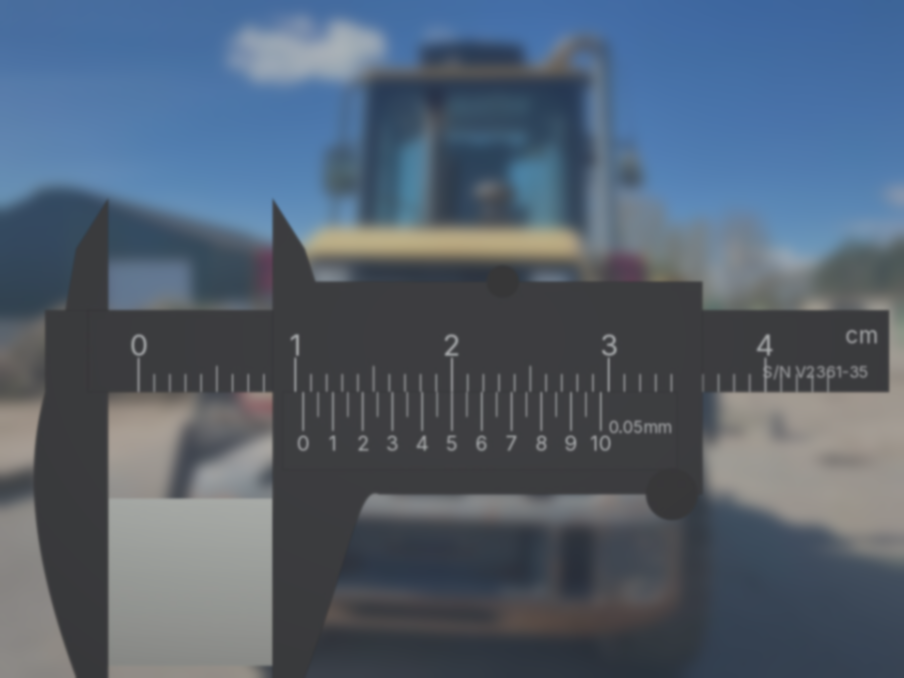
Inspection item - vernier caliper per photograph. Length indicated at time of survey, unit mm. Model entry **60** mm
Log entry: **10.5** mm
